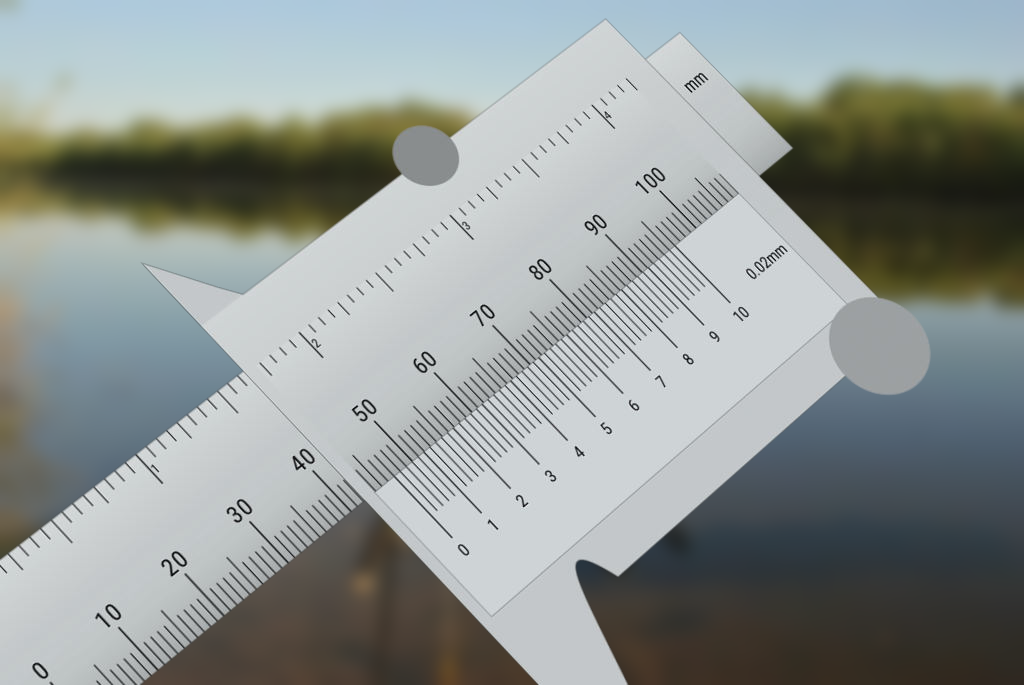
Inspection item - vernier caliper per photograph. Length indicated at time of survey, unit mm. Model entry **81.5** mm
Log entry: **47.0** mm
